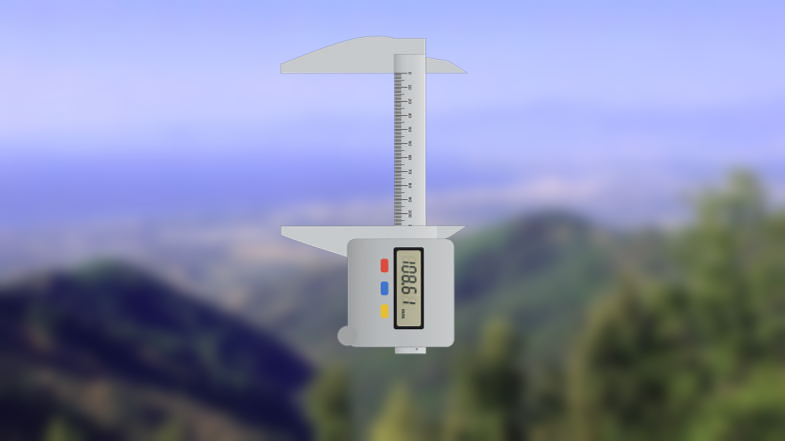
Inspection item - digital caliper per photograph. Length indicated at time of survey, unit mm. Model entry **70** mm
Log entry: **108.61** mm
